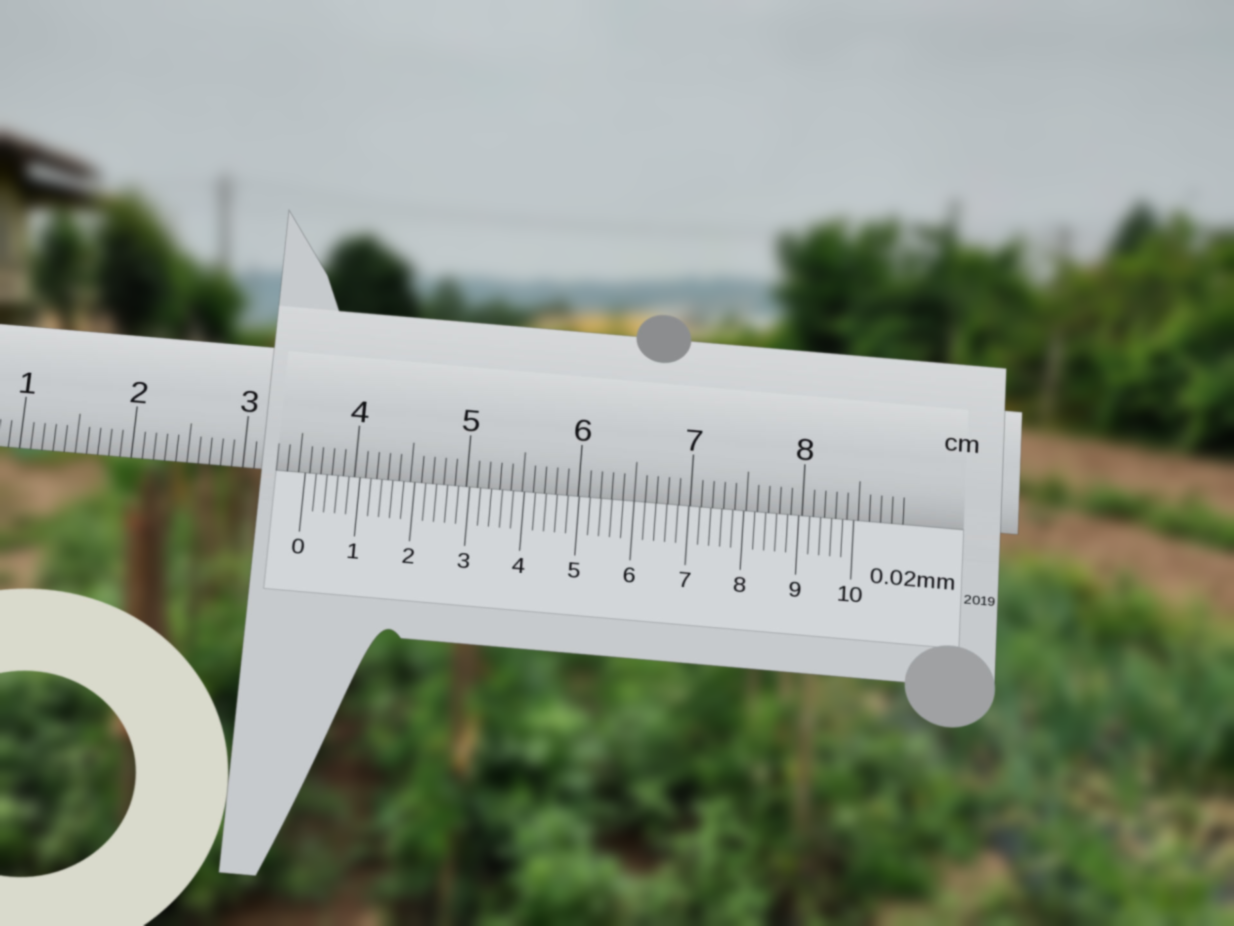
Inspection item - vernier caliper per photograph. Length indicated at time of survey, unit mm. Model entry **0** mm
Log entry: **35.6** mm
